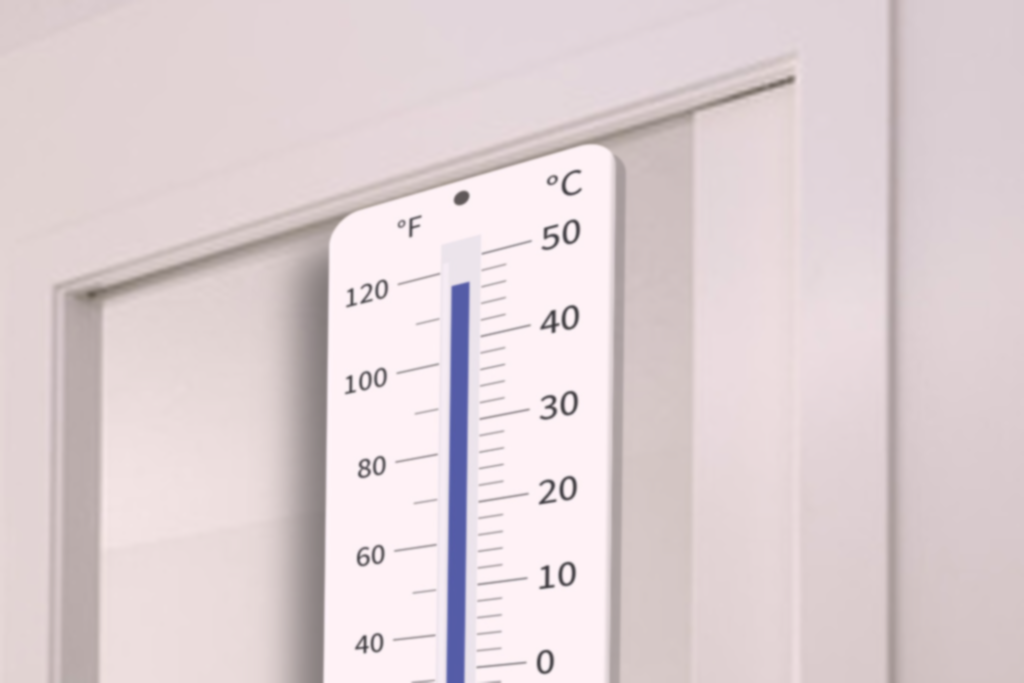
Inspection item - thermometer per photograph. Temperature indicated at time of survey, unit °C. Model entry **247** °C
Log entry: **47** °C
